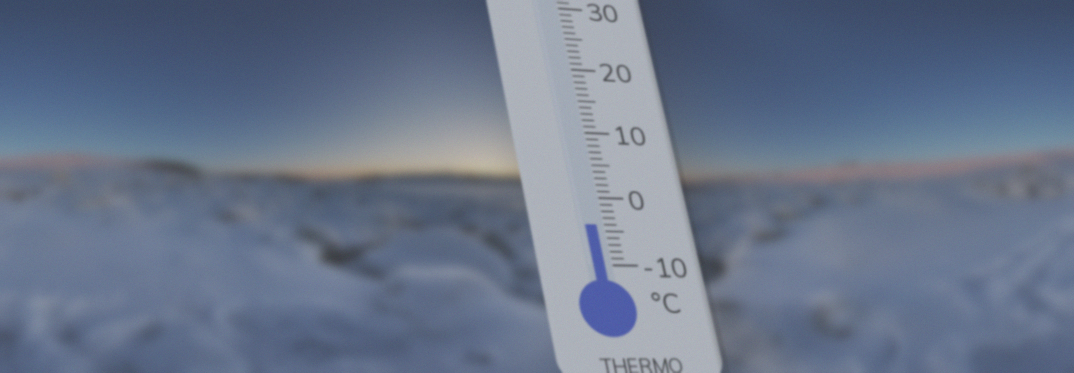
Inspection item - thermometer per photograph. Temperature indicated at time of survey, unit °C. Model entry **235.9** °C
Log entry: **-4** °C
